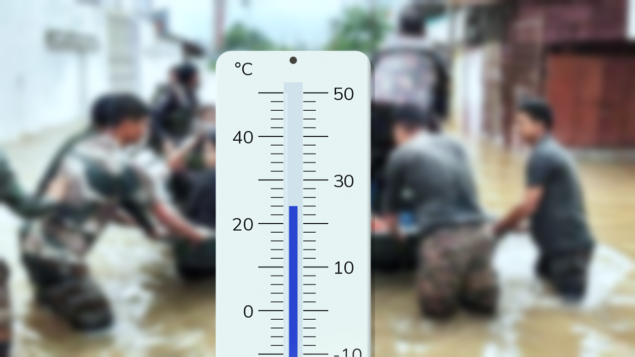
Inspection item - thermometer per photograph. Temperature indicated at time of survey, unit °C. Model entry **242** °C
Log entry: **24** °C
